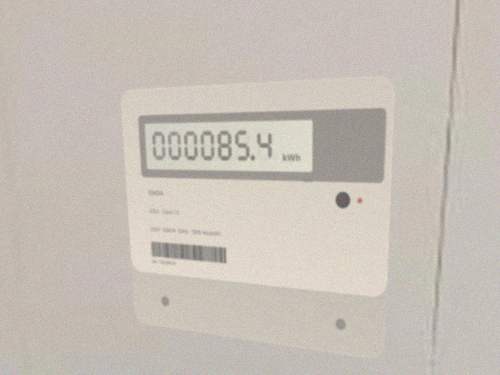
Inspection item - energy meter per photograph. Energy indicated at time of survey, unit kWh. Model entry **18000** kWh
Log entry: **85.4** kWh
